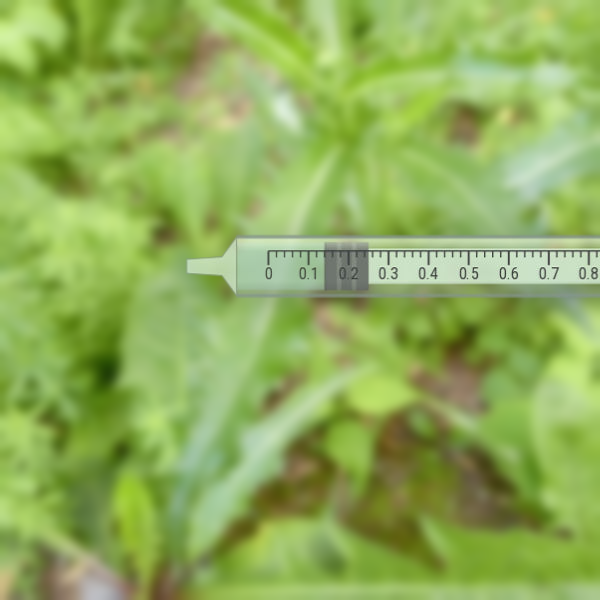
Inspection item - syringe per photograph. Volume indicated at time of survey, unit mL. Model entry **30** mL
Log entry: **0.14** mL
